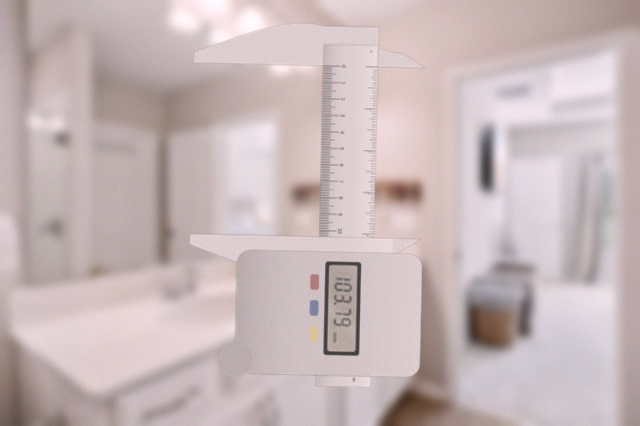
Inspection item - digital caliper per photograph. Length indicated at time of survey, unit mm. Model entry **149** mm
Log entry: **103.79** mm
